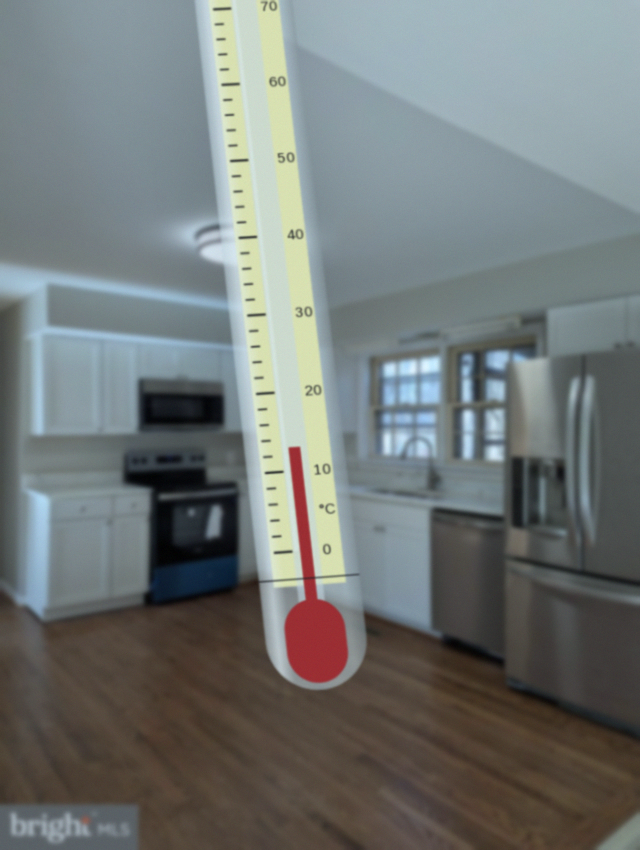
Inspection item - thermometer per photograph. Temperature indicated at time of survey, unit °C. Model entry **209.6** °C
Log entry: **13** °C
